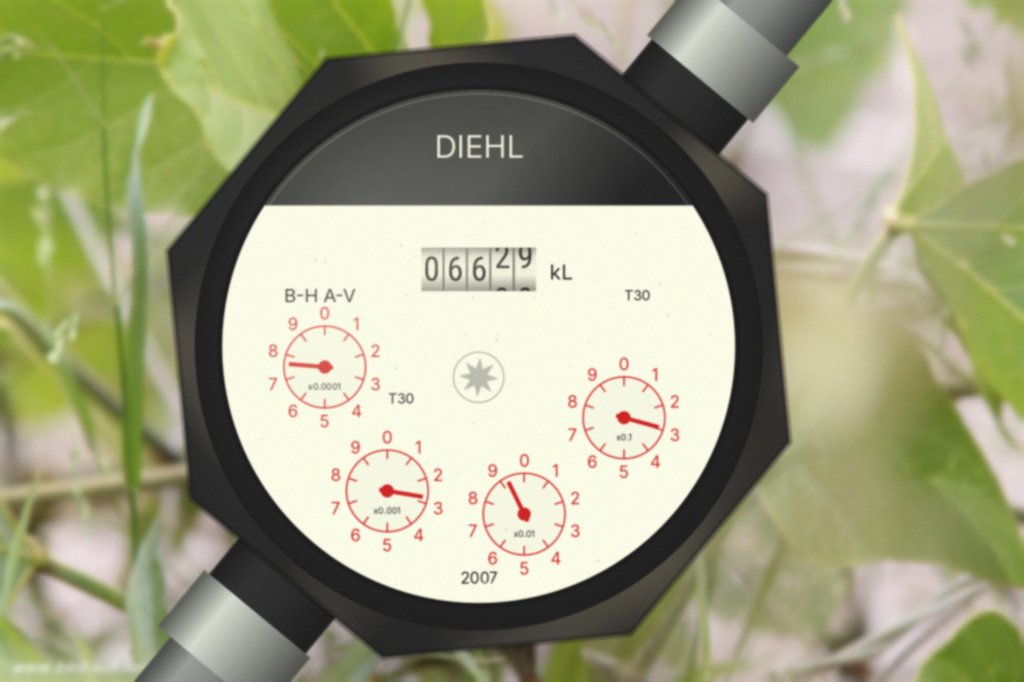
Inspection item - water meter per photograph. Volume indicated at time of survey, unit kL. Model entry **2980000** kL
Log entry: **6629.2927** kL
